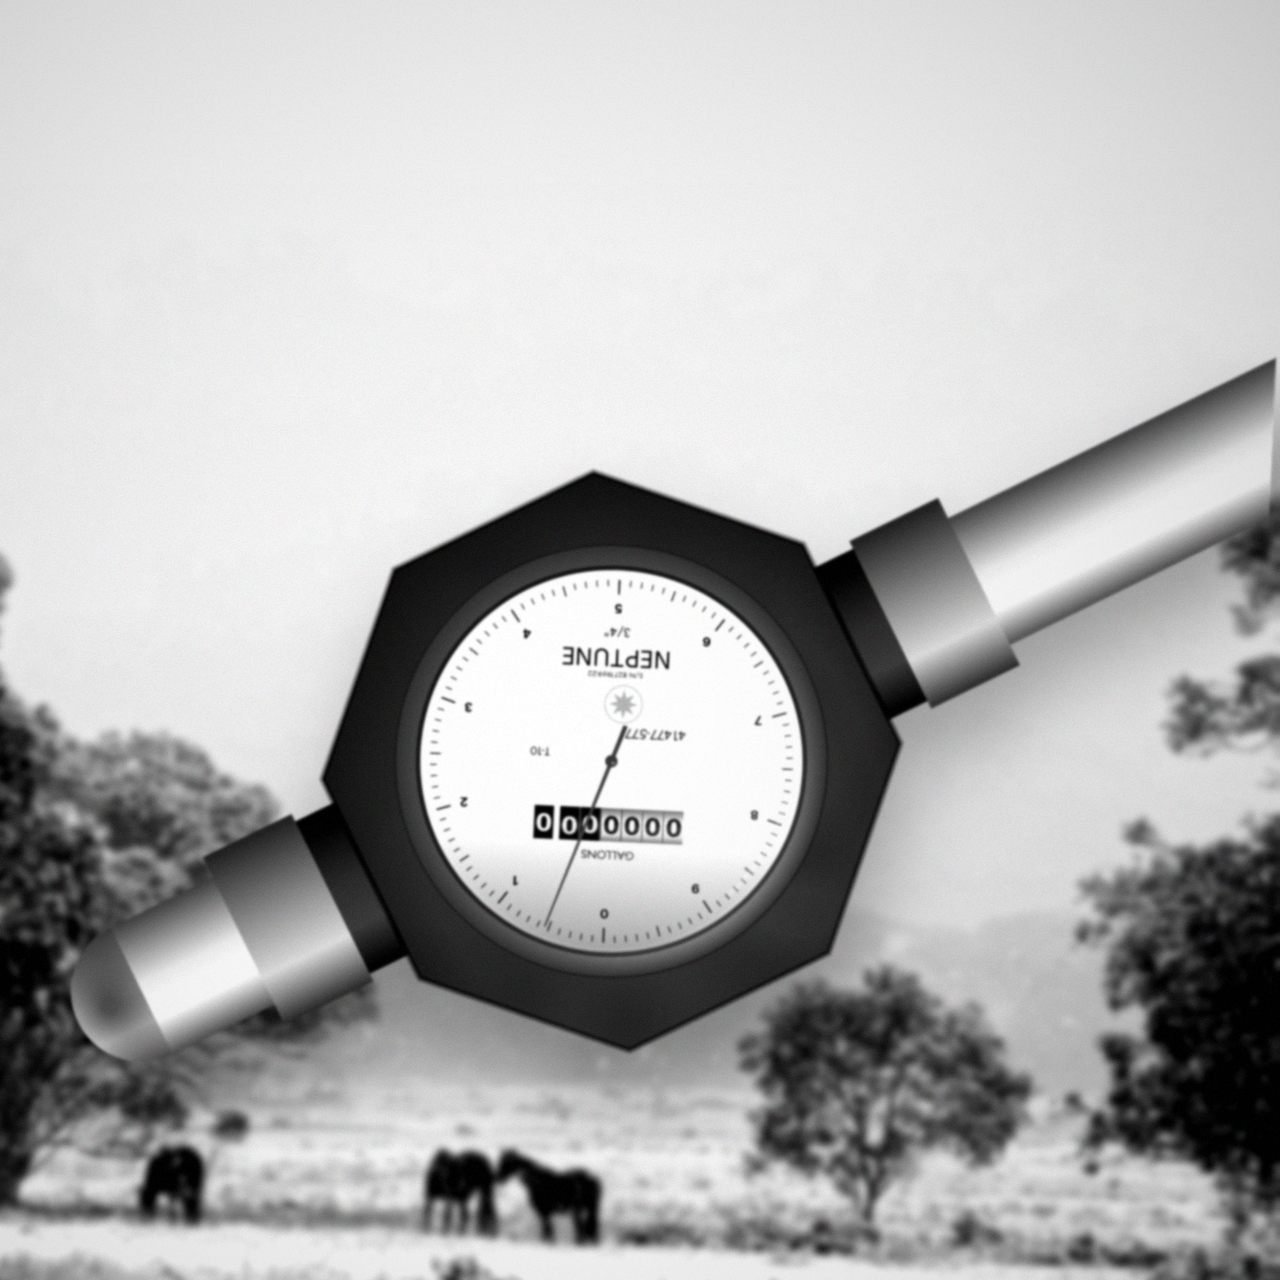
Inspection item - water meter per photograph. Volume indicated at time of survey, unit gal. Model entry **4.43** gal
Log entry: **0.5** gal
